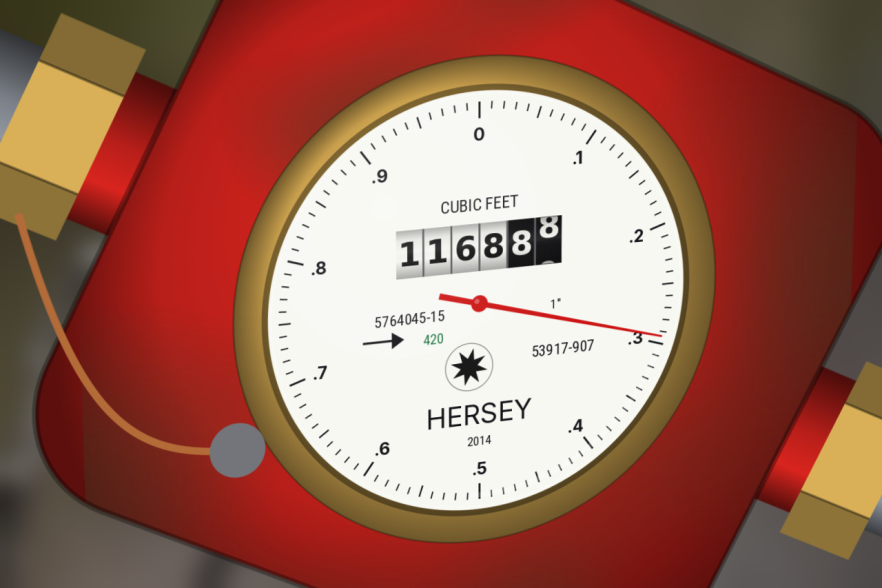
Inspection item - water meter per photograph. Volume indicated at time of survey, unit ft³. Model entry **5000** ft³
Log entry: **116888.29** ft³
